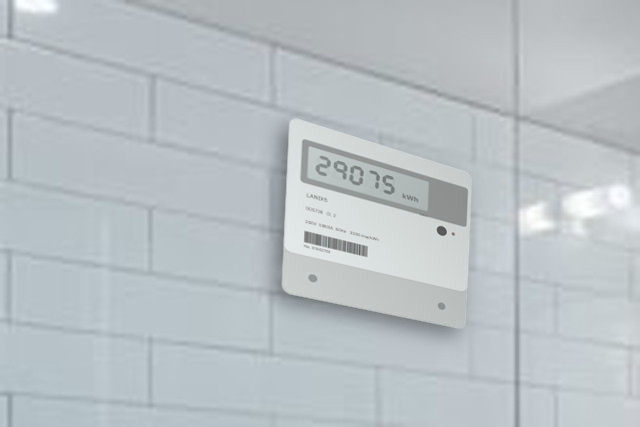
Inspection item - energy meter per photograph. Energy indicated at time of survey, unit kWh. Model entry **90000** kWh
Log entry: **29075** kWh
